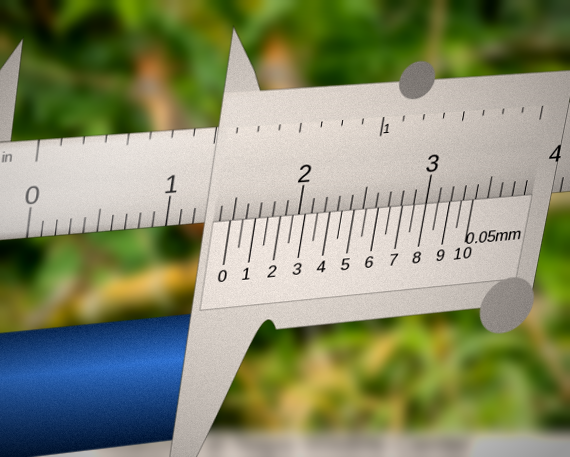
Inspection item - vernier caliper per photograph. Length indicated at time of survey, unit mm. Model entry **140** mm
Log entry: **14.8** mm
